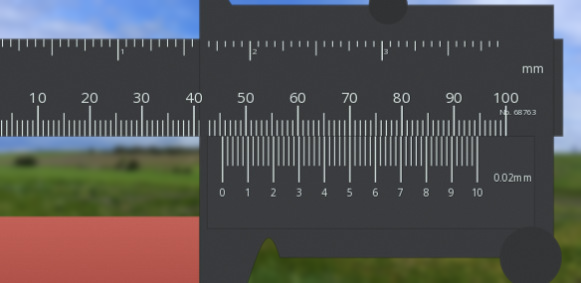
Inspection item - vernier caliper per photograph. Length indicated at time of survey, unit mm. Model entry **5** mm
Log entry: **45.5** mm
